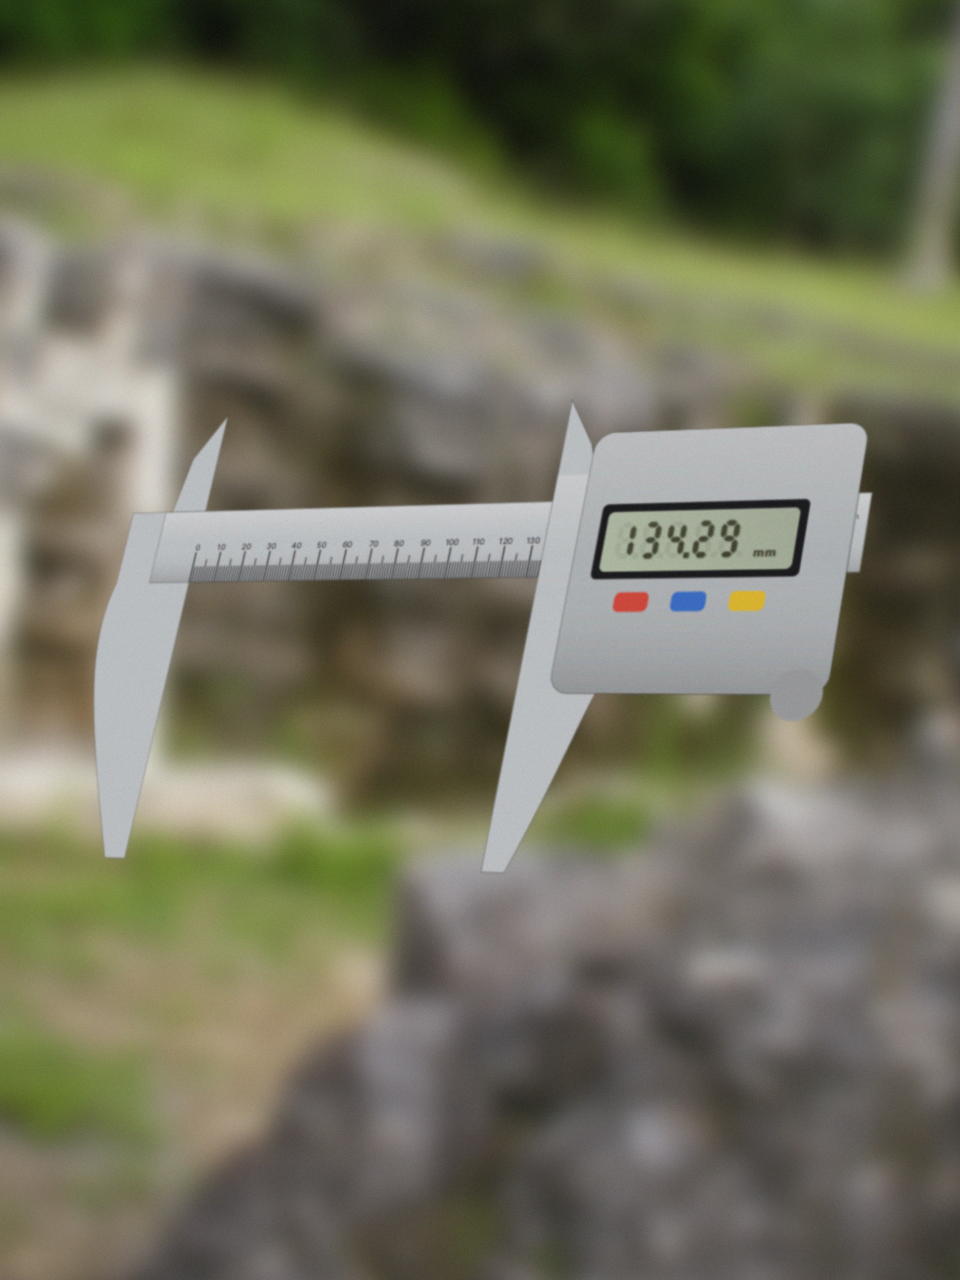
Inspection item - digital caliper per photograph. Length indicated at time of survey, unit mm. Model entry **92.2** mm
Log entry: **134.29** mm
